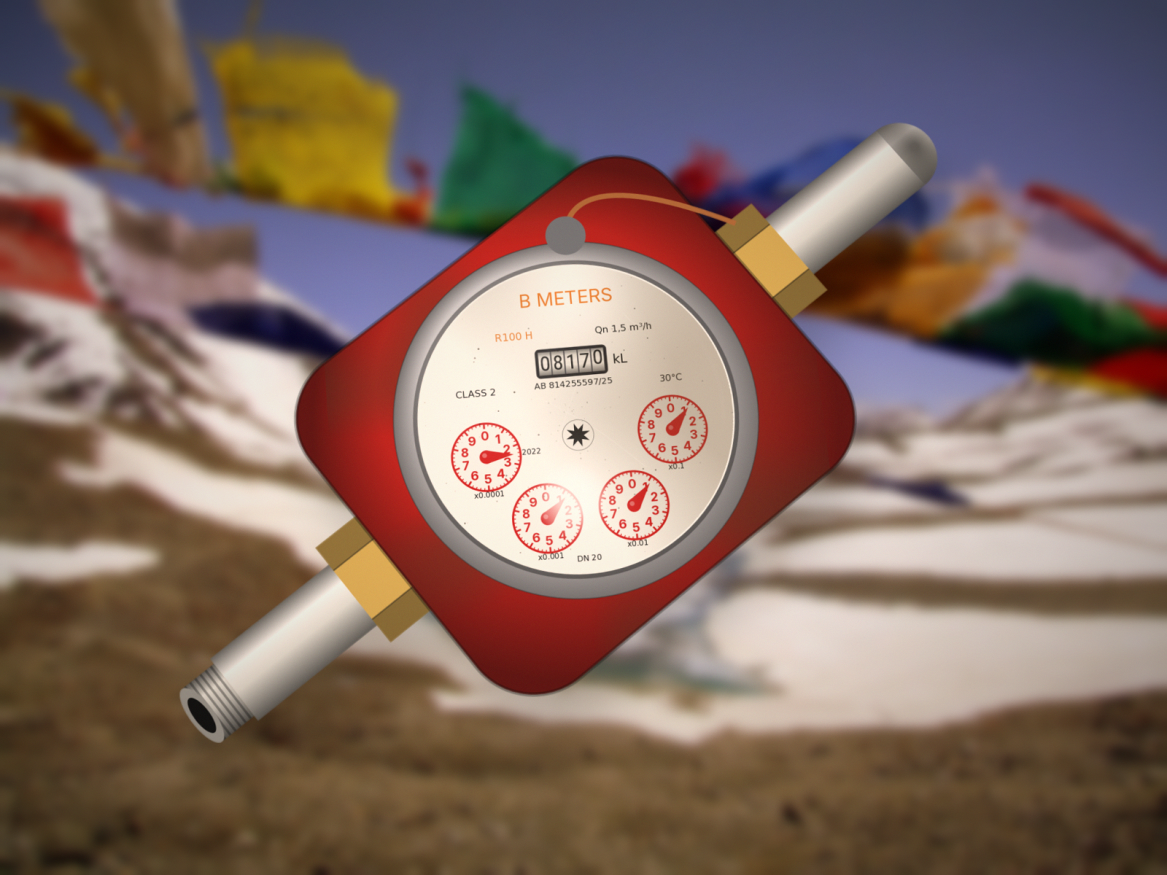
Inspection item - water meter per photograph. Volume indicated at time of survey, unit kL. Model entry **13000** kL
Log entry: **8170.1112** kL
